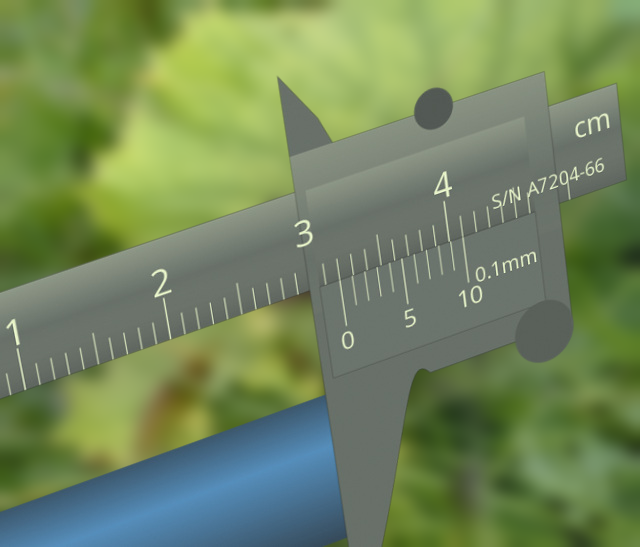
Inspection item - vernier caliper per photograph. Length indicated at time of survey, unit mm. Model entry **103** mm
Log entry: **32.0** mm
